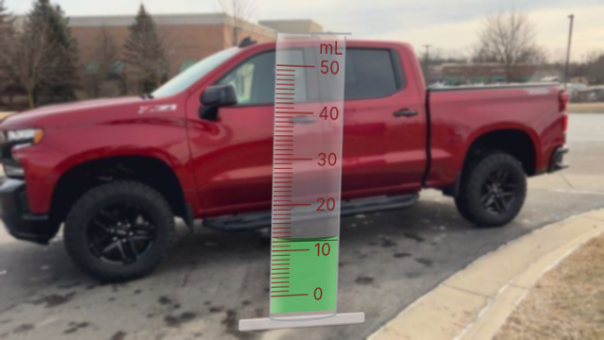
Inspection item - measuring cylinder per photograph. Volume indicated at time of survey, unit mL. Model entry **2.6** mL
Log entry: **12** mL
